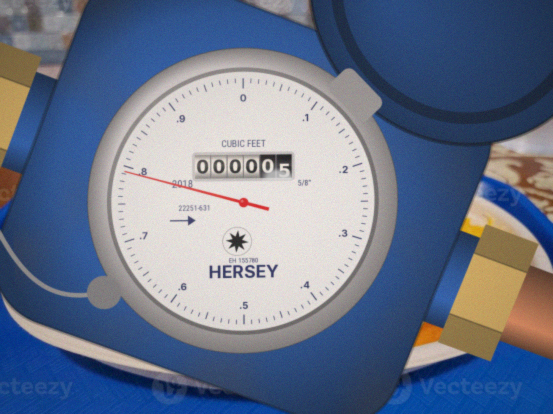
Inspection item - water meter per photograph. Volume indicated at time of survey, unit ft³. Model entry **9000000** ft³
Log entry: **4.79** ft³
